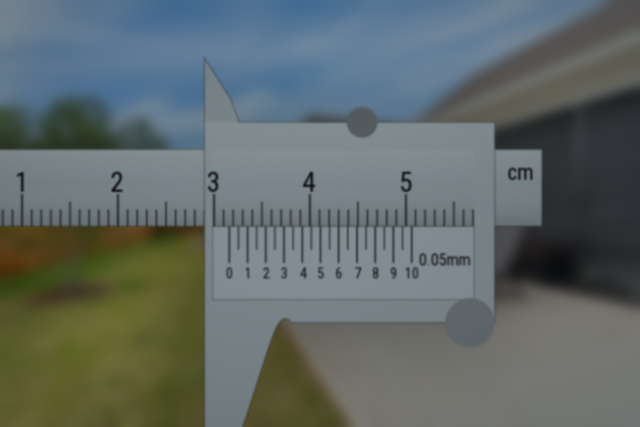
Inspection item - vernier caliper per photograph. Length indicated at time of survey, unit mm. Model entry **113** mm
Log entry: **31.6** mm
